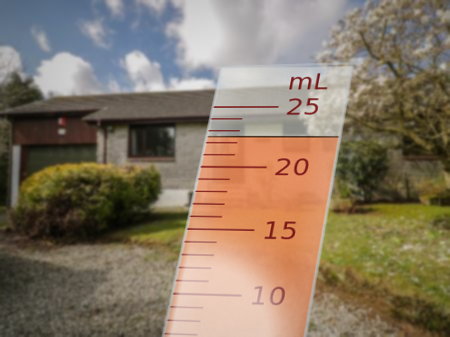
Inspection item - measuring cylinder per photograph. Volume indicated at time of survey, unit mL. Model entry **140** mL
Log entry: **22.5** mL
